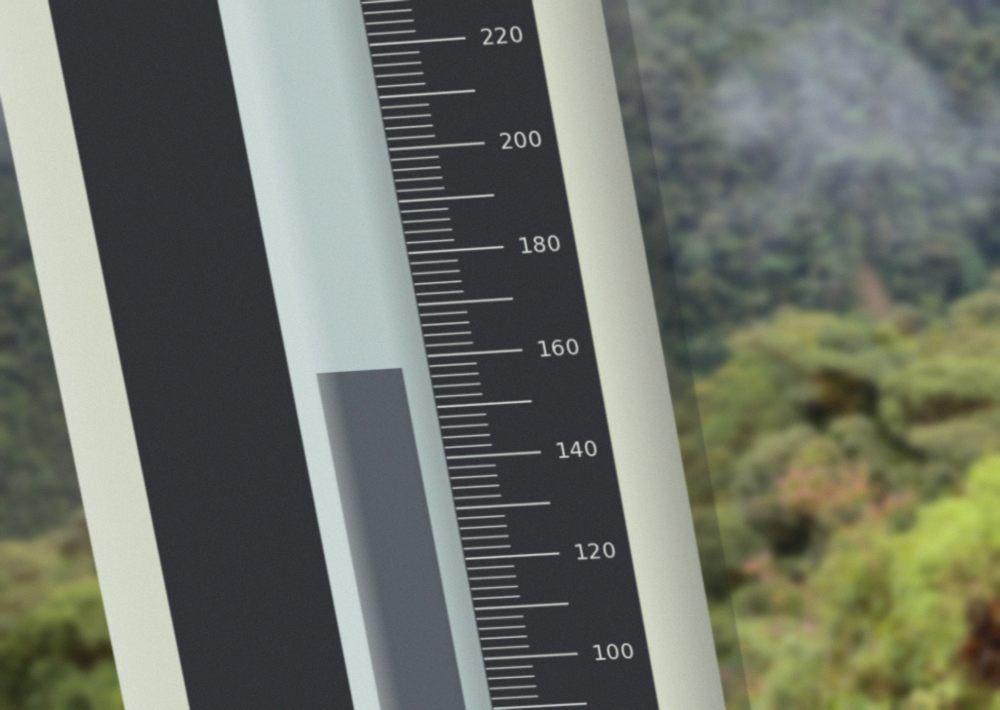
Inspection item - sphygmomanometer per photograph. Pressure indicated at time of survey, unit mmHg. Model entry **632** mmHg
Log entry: **158** mmHg
